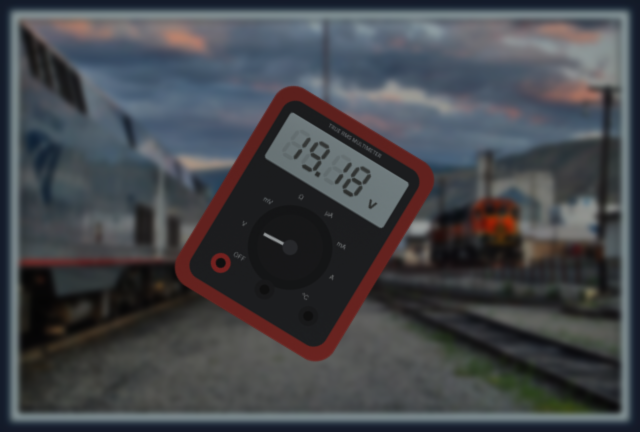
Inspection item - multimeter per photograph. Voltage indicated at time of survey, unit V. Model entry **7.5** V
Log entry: **19.18** V
